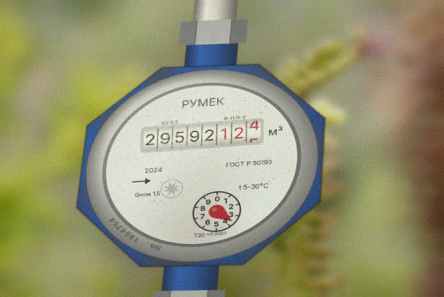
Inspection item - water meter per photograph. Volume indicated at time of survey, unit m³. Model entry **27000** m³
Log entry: **29592.1243** m³
